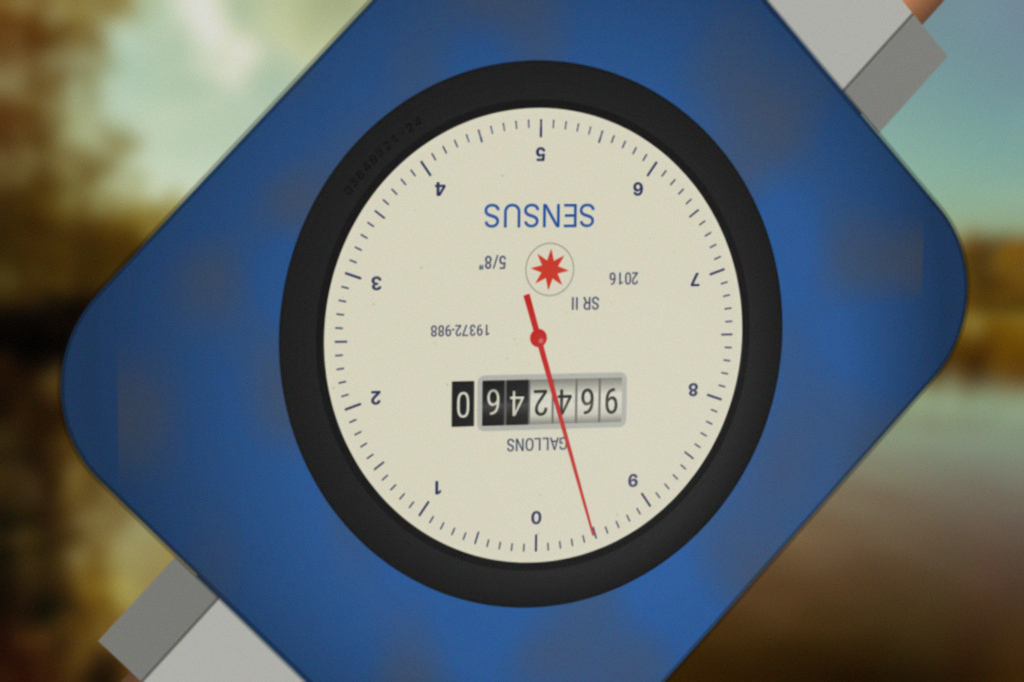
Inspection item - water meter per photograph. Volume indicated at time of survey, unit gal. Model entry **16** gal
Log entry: **9642459.5** gal
